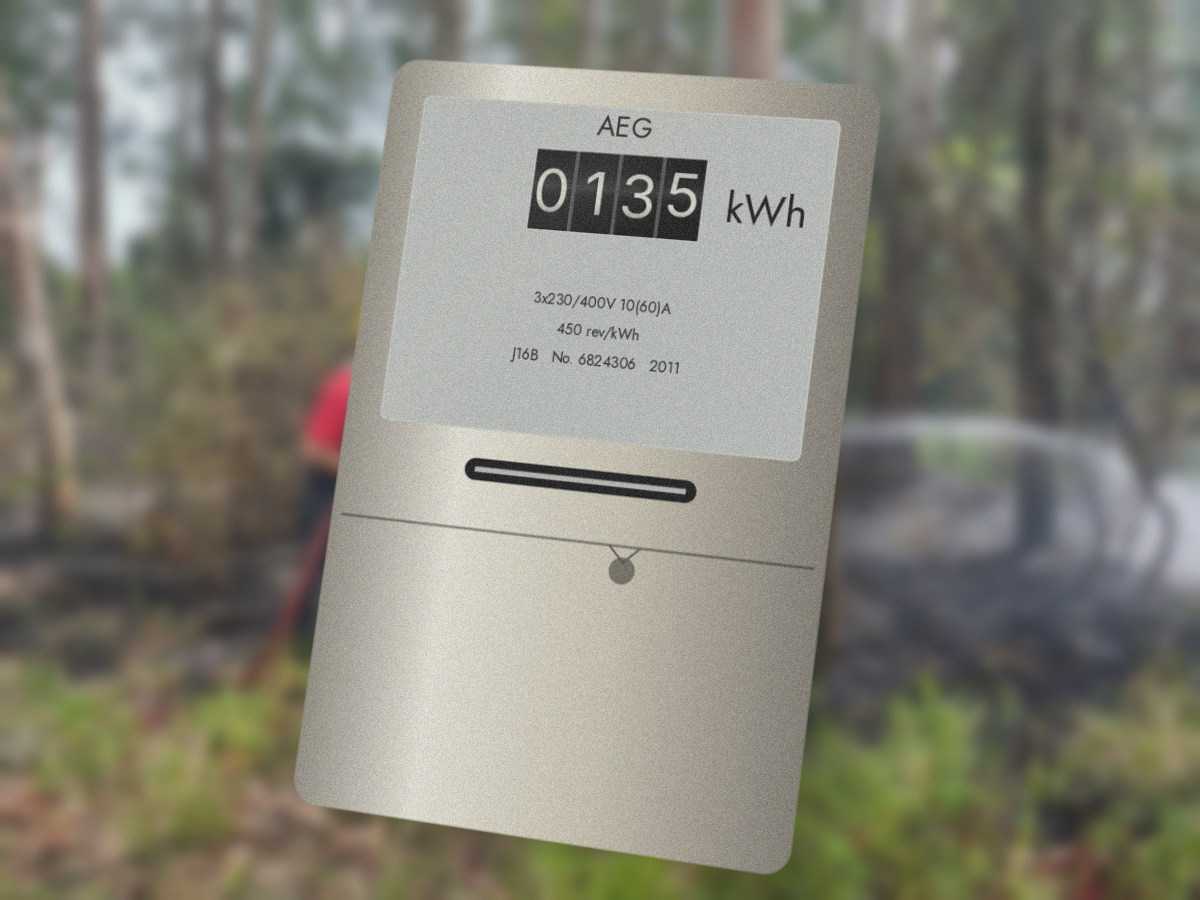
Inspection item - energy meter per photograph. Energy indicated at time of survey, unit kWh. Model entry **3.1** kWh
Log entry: **135** kWh
